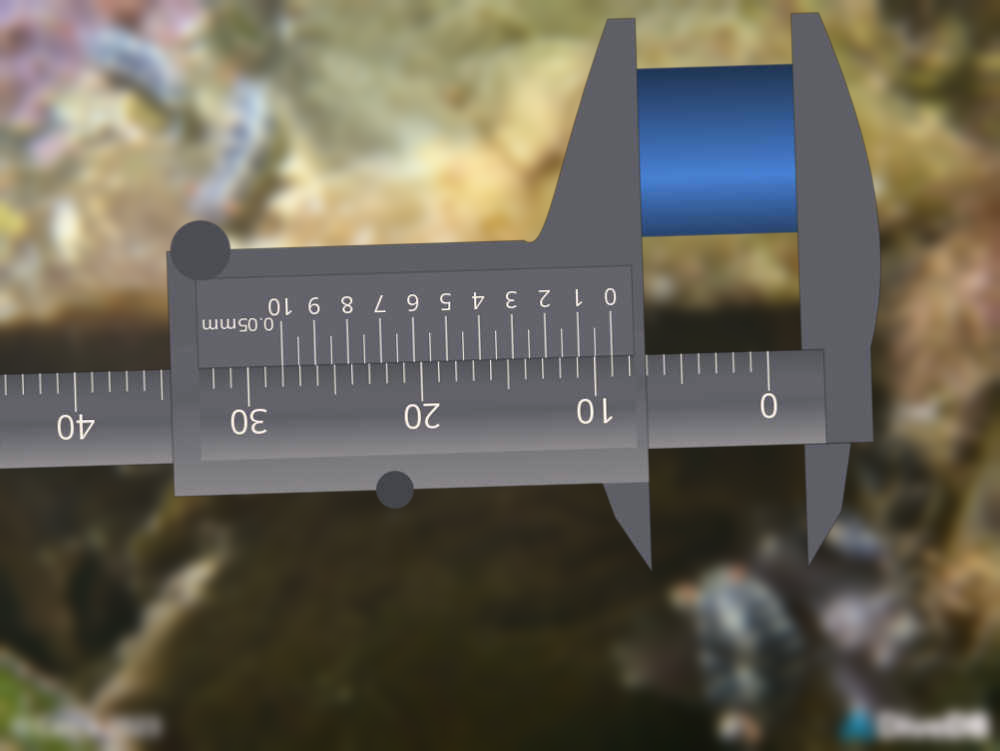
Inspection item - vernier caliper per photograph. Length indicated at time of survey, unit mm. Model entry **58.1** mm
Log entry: **9.0** mm
